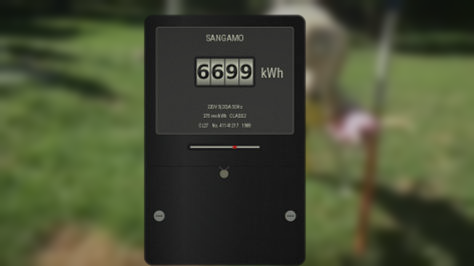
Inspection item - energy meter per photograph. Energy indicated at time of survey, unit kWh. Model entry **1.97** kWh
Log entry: **6699** kWh
